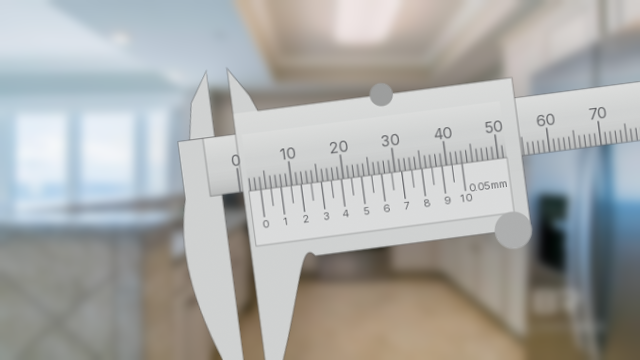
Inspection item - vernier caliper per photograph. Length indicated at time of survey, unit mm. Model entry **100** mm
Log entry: **4.0** mm
